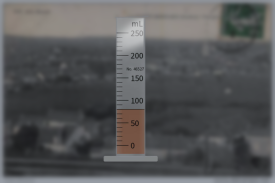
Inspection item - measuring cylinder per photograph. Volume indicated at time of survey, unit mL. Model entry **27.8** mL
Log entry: **80** mL
